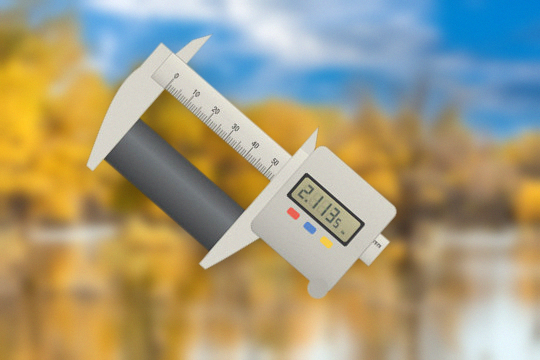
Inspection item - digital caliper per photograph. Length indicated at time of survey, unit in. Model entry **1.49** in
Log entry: **2.1135** in
